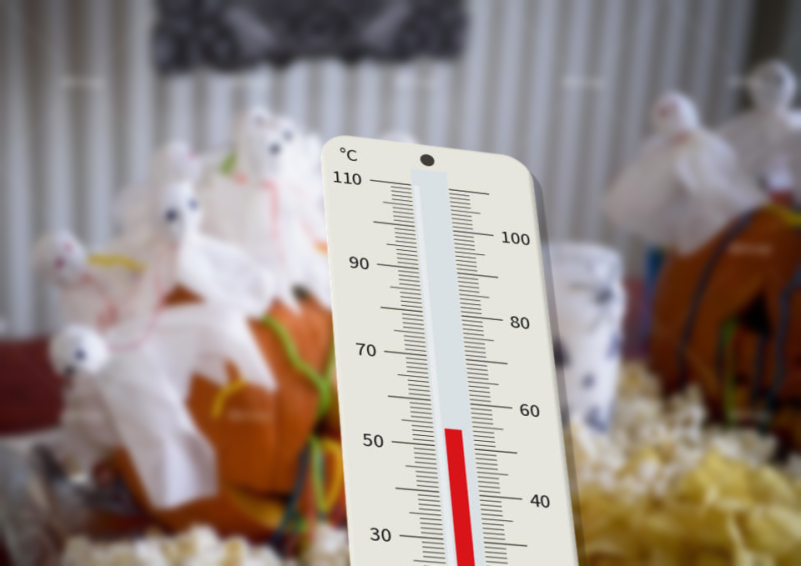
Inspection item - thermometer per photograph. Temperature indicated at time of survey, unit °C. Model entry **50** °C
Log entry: **54** °C
